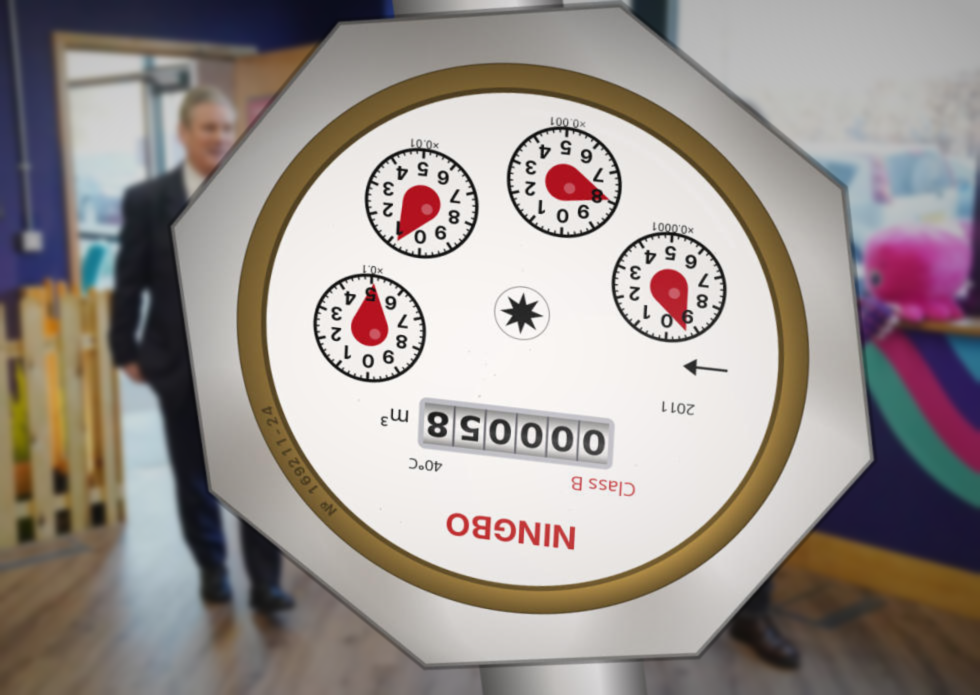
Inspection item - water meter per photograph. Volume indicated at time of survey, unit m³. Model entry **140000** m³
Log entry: **58.5079** m³
